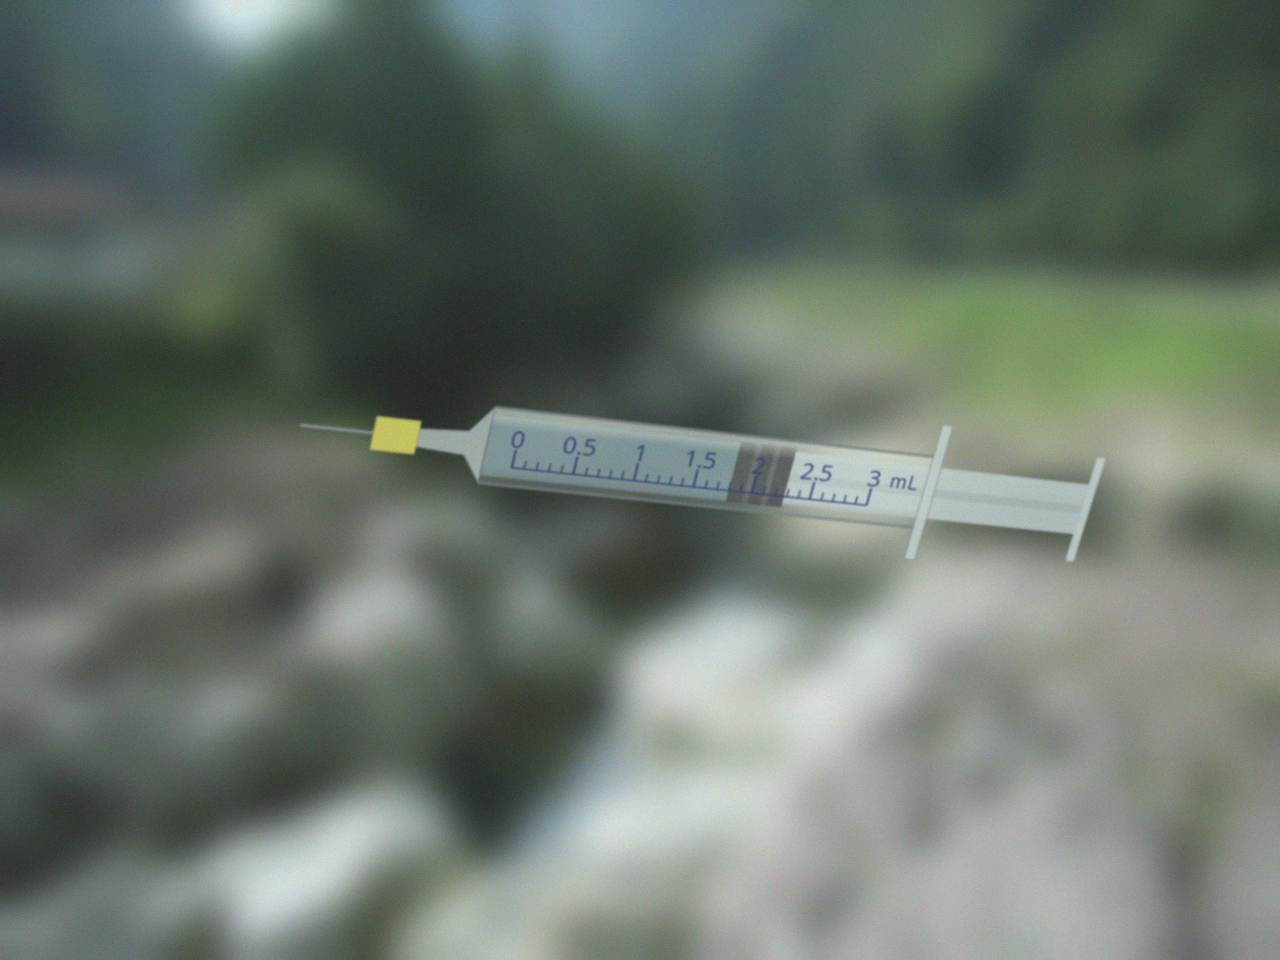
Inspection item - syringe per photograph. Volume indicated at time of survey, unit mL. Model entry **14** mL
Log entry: **1.8** mL
